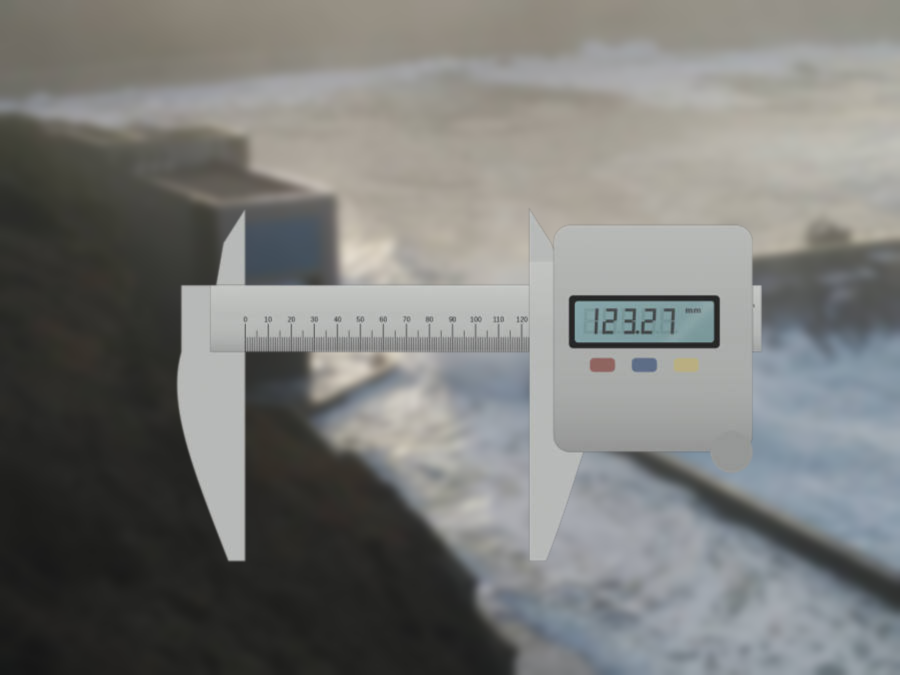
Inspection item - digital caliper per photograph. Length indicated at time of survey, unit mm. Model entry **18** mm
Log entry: **123.27** mm
